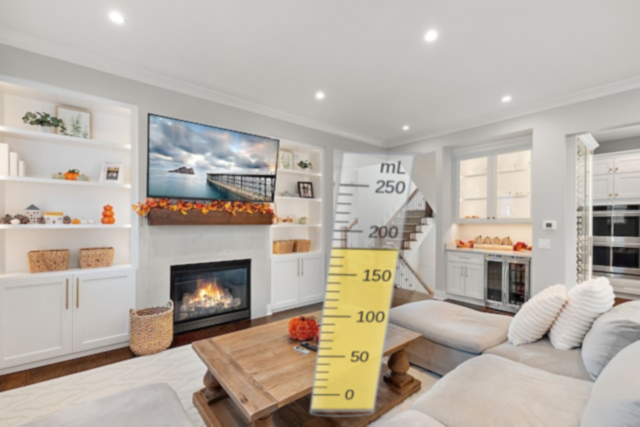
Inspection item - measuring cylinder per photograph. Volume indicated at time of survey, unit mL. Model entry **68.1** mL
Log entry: **180** mL
